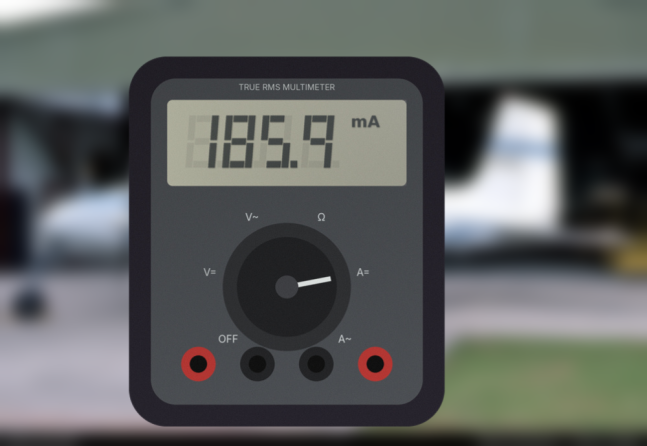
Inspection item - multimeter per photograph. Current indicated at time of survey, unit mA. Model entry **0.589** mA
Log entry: **185.9** mA
